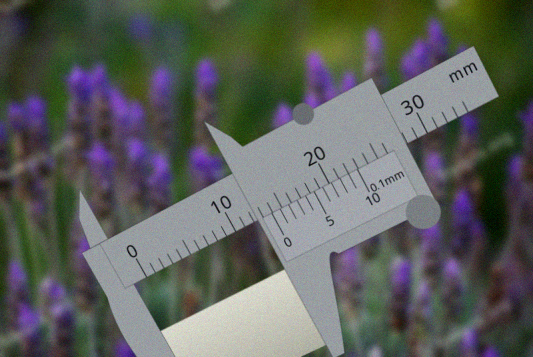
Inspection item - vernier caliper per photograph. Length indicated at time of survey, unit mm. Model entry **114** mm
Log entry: **13.9** mm
